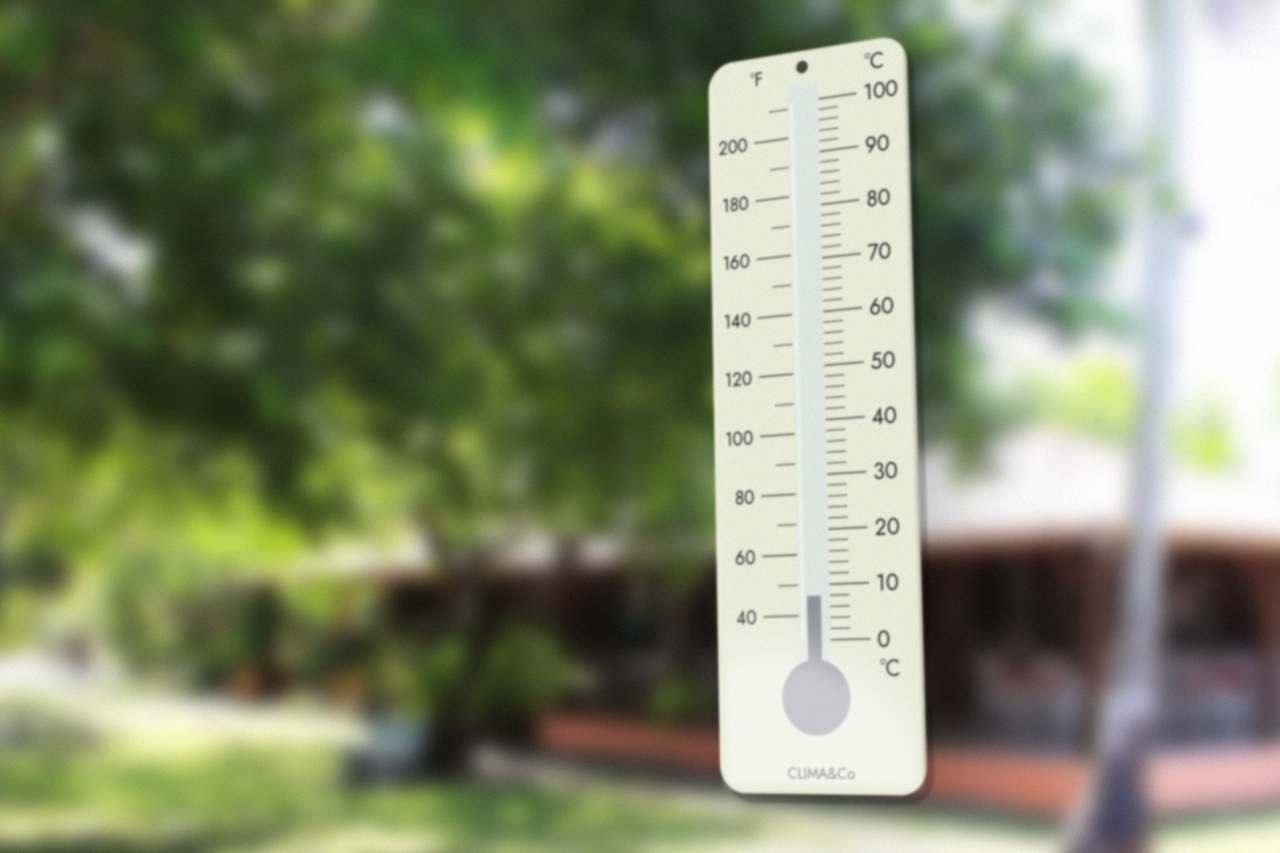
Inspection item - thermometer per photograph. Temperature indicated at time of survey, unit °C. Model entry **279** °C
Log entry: **8** °C
